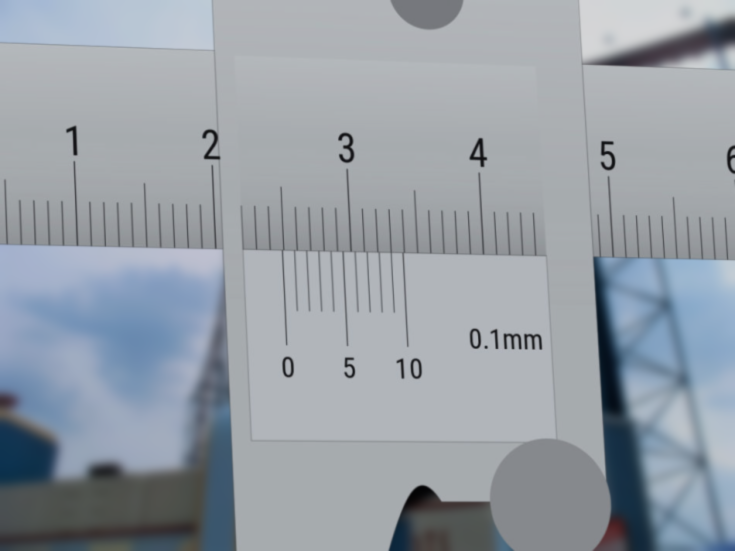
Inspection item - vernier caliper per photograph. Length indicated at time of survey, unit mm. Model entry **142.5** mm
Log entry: **24.9** mm
